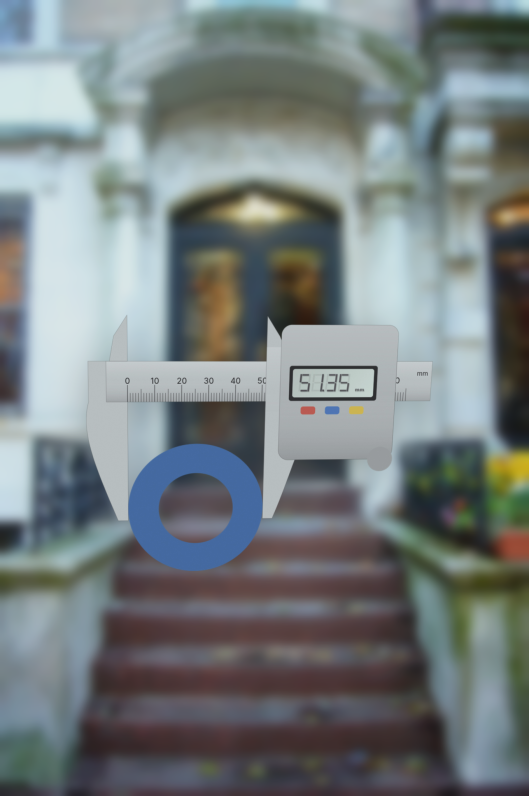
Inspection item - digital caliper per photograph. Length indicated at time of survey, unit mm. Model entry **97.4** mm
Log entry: **51.35** mm
